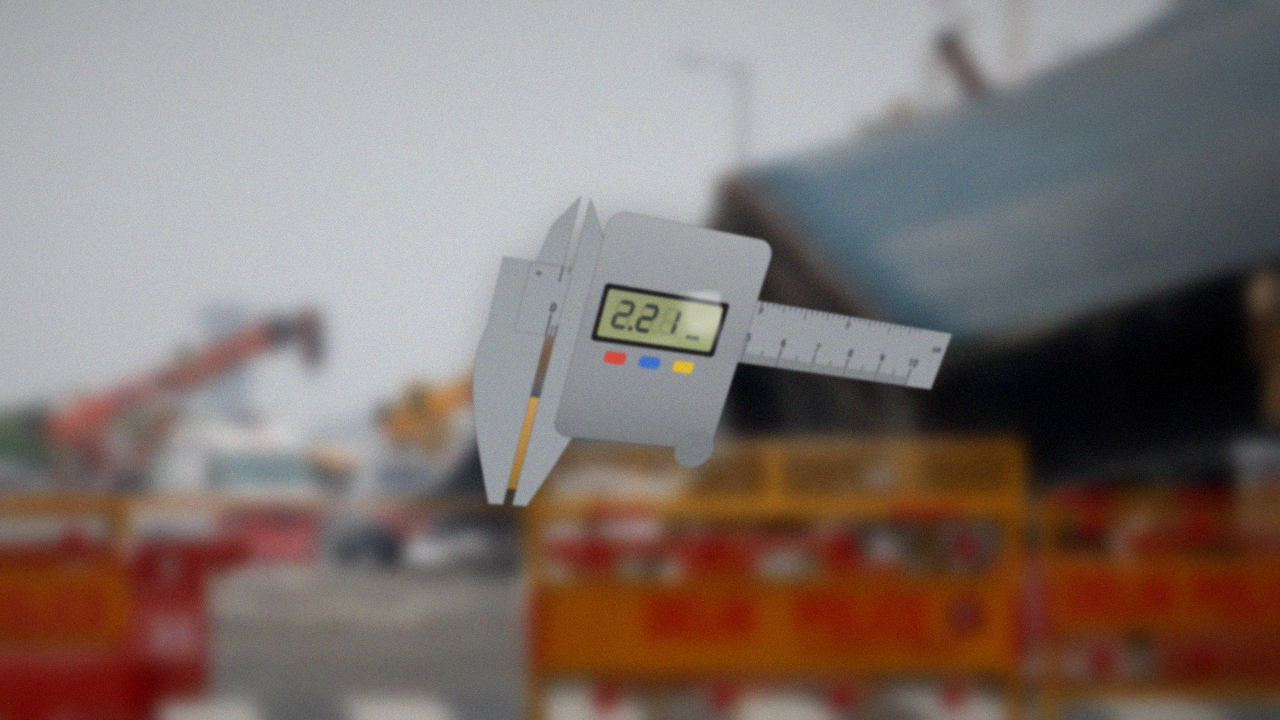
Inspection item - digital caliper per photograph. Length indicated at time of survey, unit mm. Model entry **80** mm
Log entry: **2.21** mm
